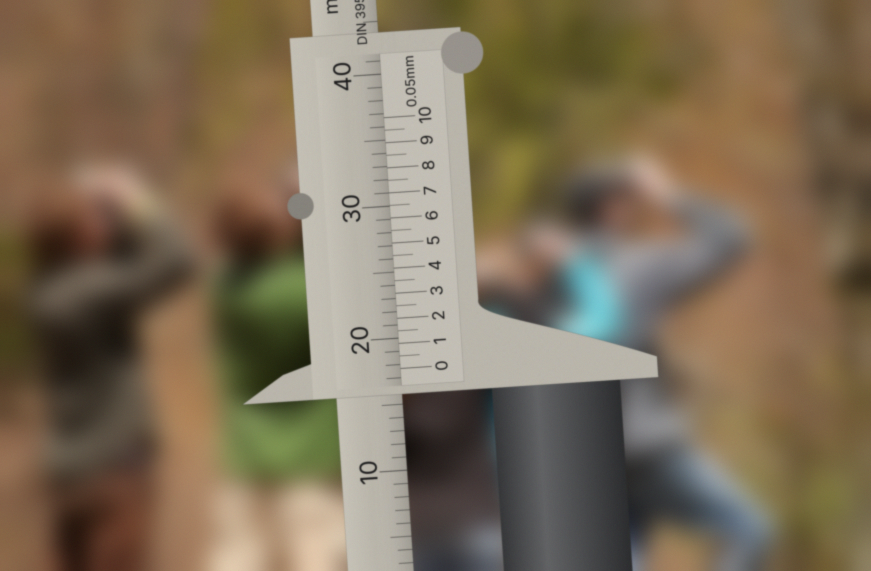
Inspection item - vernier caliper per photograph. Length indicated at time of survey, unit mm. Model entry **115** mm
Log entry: **17.7** mm
